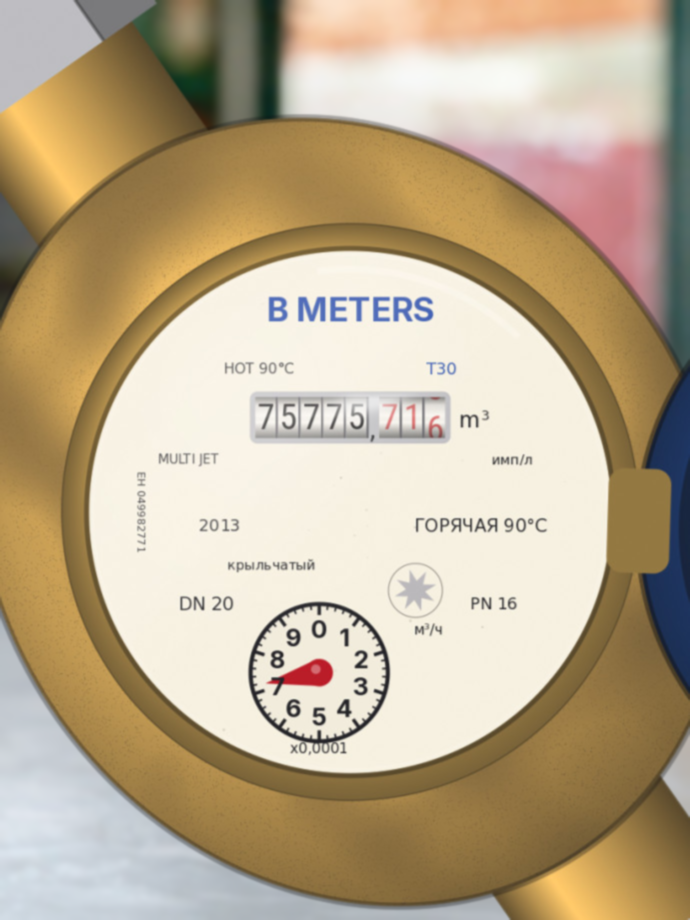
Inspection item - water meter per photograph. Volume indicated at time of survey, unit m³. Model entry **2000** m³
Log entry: **75775.7157** m³
